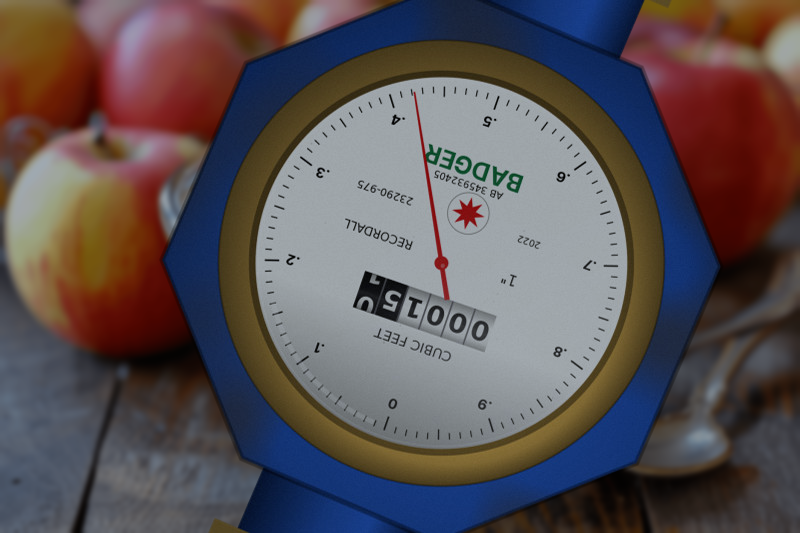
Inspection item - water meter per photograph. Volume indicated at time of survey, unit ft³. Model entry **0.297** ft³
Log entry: **150.42** ft³
